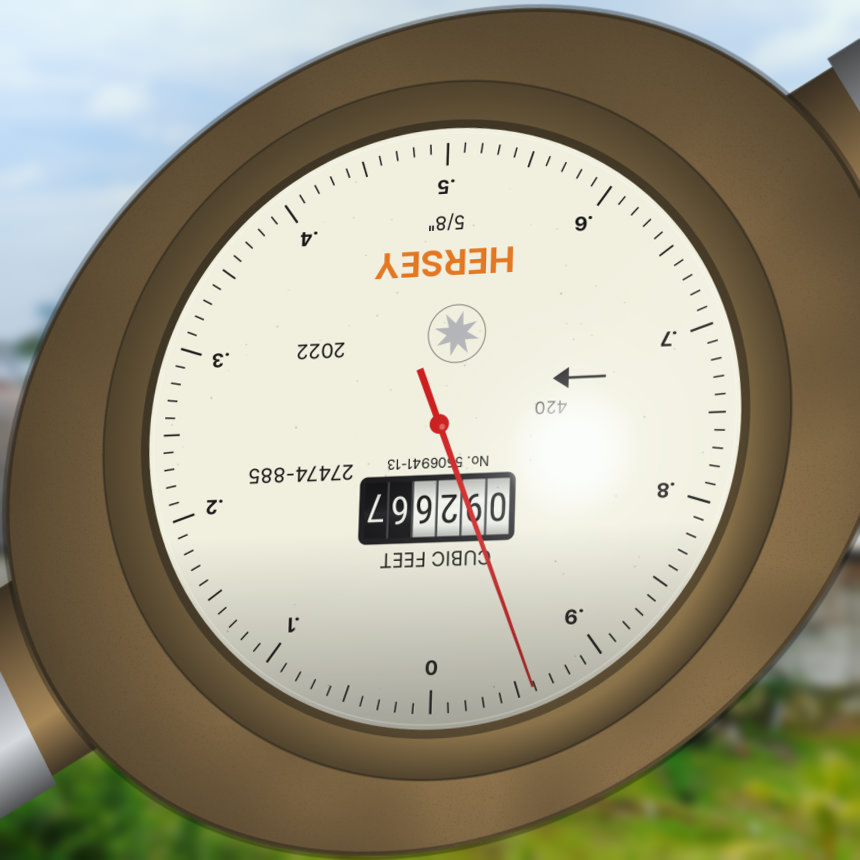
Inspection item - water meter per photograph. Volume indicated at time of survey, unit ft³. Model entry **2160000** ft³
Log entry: **92666.94** ft³
